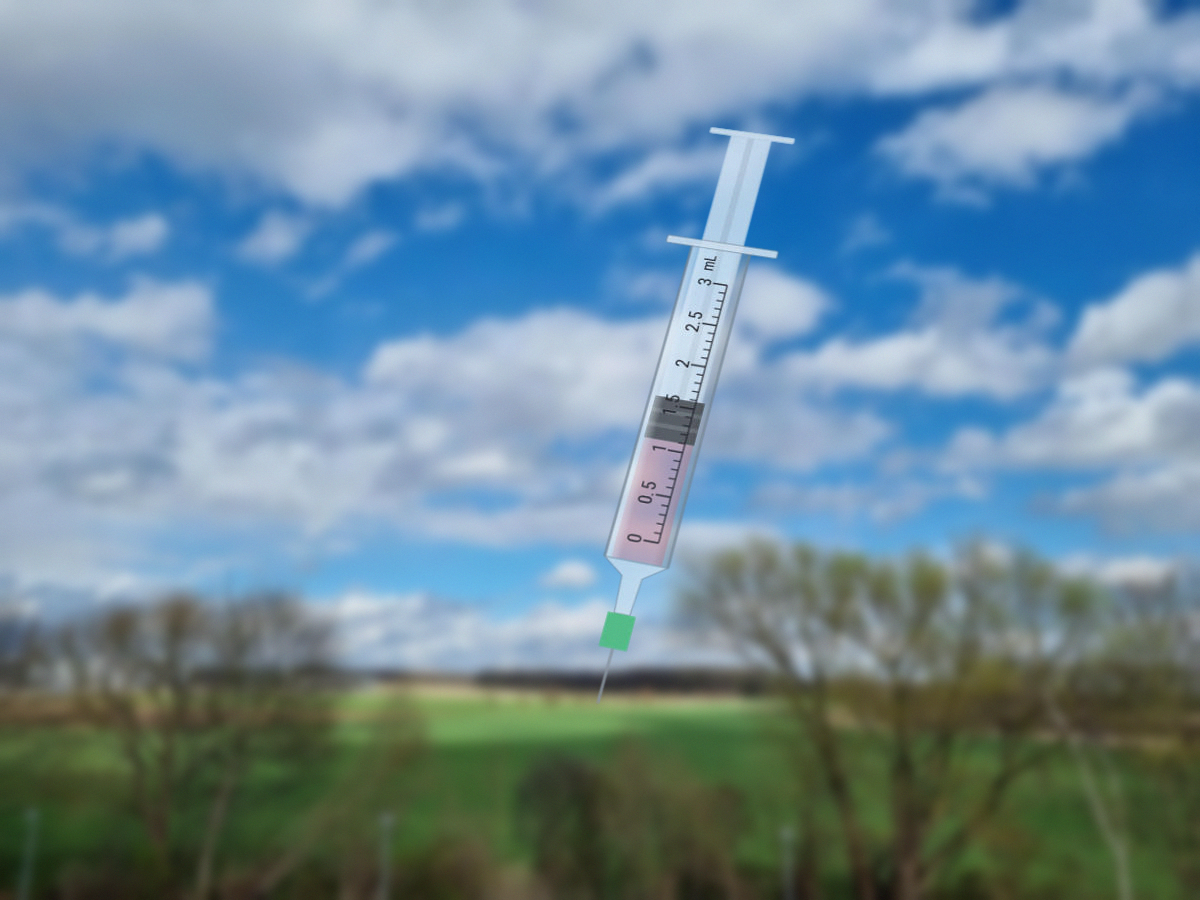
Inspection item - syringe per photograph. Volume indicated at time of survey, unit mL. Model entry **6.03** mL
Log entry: **1.1** mL
